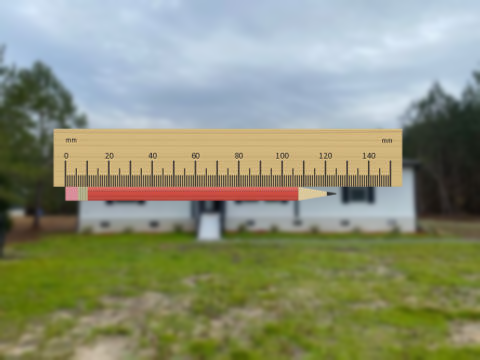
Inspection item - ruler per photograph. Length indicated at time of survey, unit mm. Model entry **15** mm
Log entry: **125** mm
